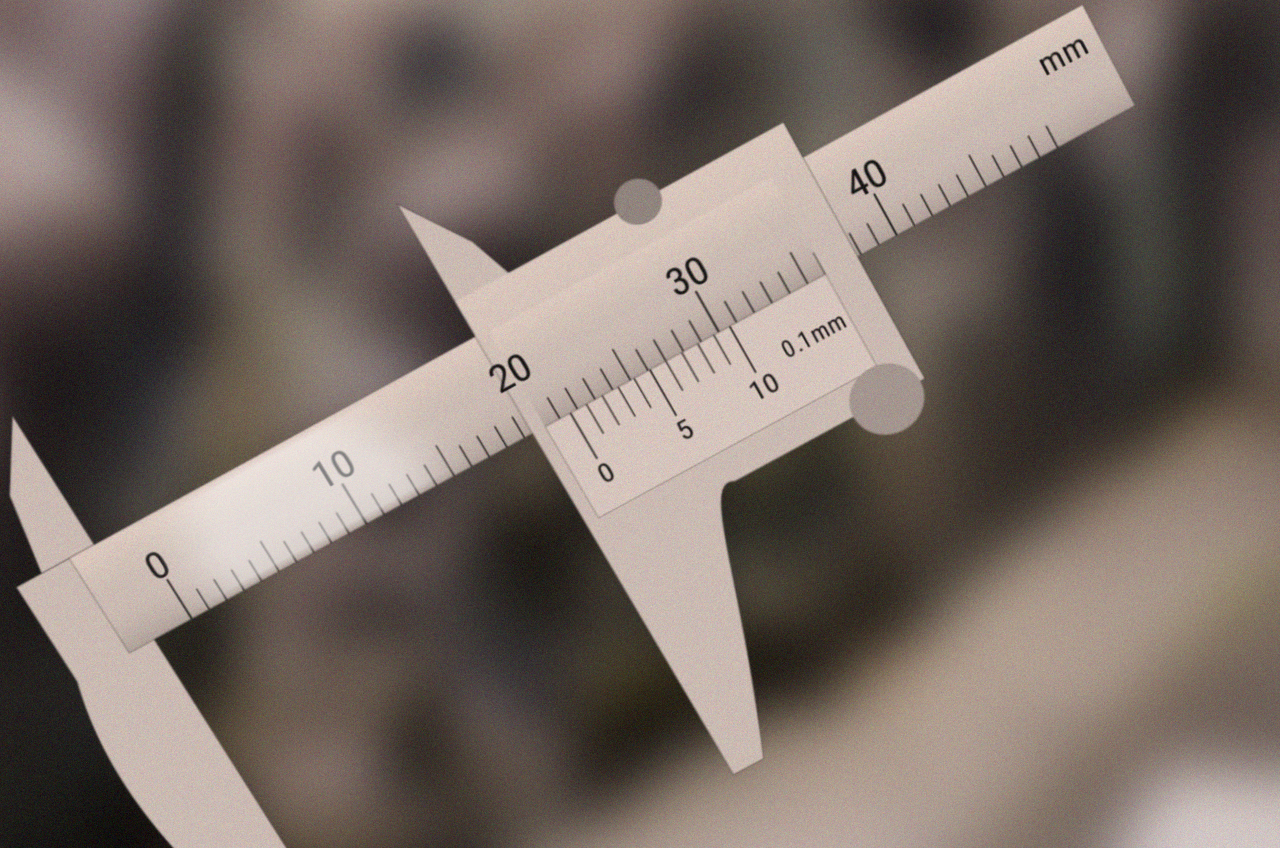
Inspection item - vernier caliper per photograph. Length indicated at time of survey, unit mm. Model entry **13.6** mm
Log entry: **21.6** mm
